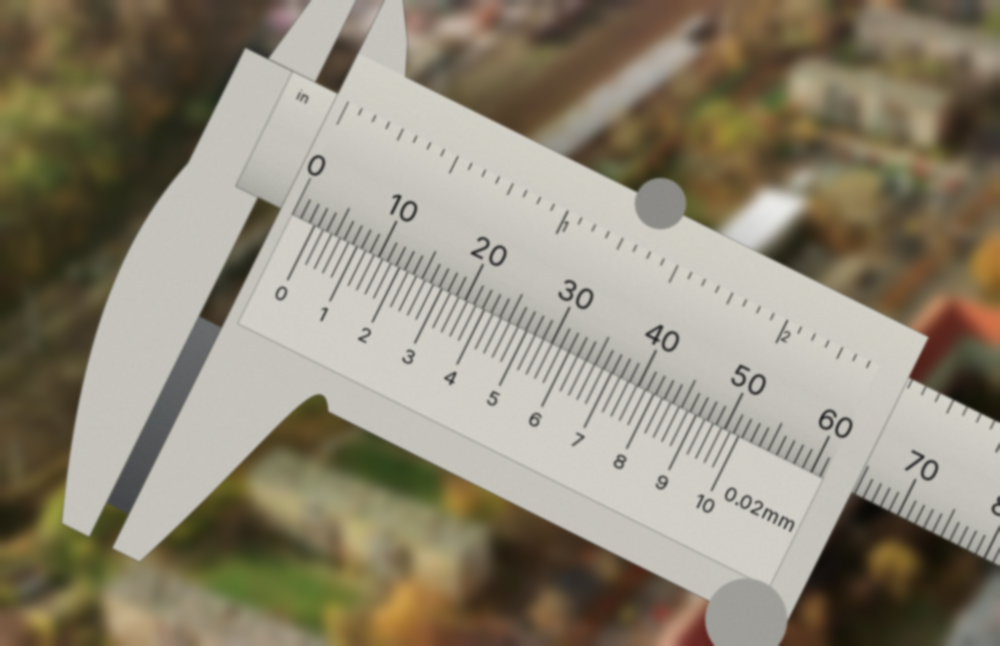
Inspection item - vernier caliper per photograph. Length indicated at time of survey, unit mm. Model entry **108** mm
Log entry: **2.6** mm
